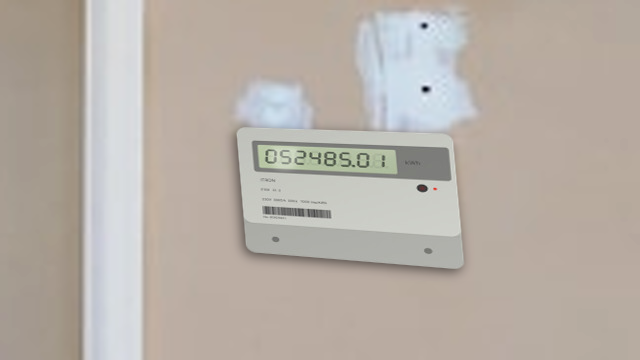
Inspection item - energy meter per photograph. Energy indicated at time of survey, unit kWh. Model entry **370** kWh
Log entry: **52485.01** kWh
